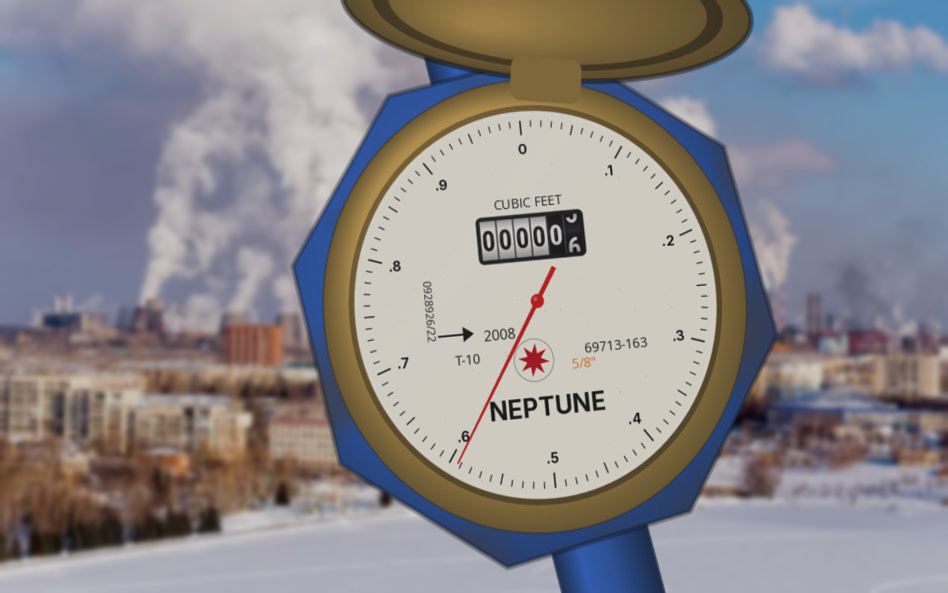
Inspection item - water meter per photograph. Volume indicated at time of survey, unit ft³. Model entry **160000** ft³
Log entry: **5.59** ft³
